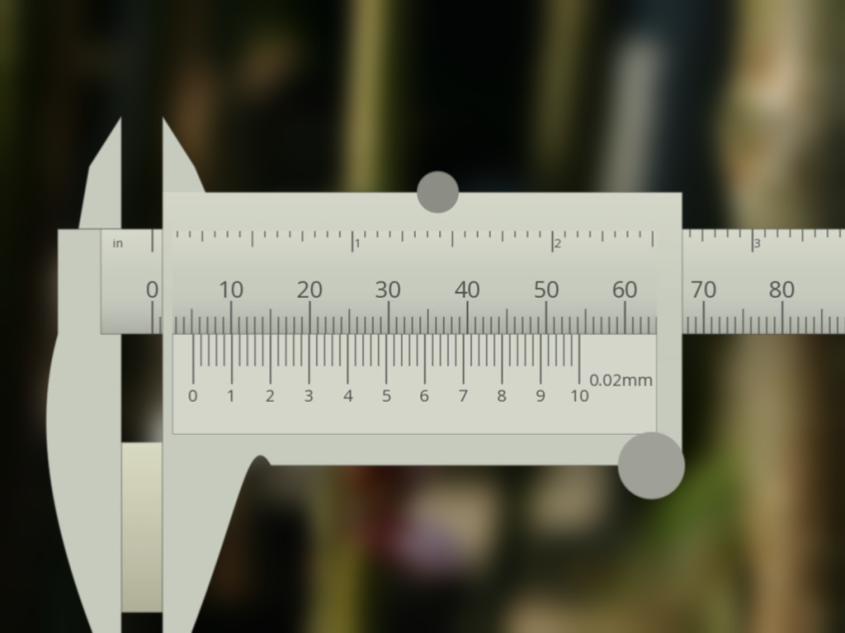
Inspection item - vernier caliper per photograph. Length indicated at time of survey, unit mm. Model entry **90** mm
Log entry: **5.2** mm
